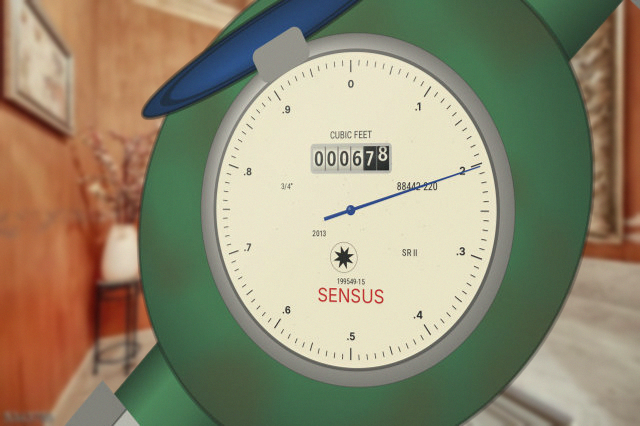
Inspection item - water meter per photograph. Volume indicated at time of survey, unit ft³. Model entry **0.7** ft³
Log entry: **678.20** ft³
